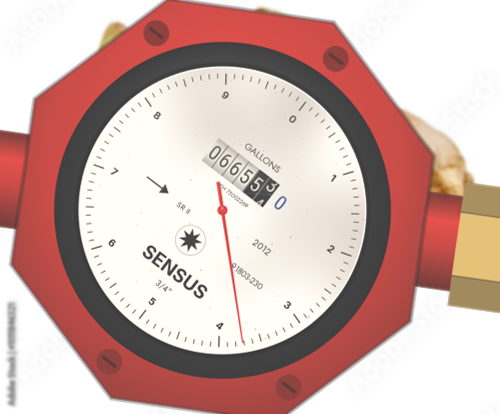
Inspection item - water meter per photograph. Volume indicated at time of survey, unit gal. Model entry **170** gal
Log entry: **665533.7** gal
